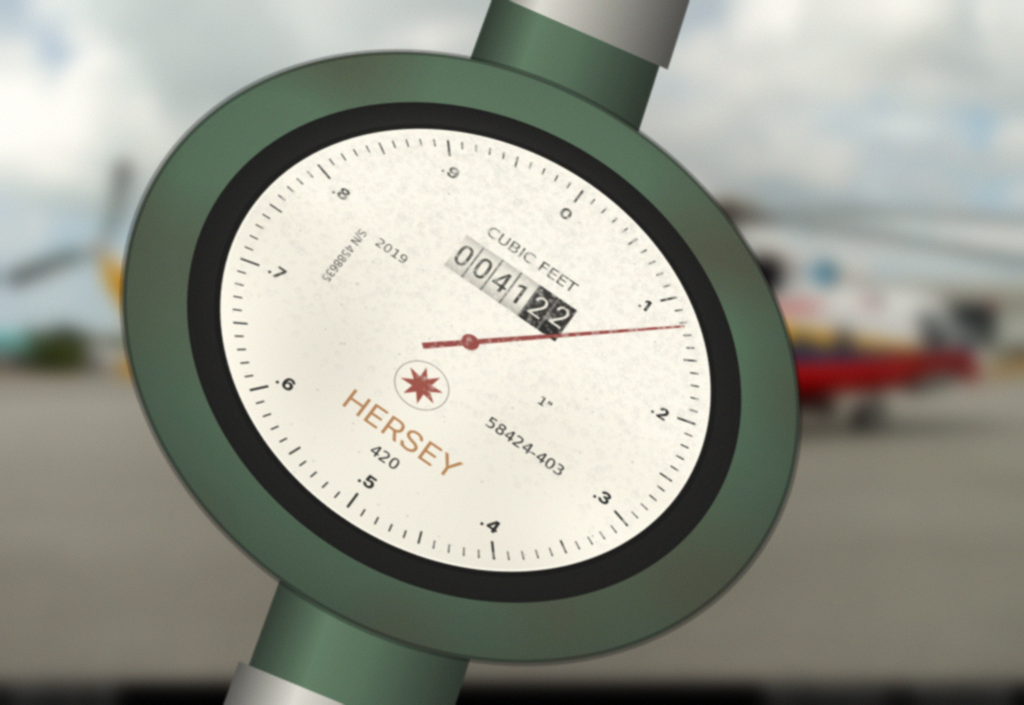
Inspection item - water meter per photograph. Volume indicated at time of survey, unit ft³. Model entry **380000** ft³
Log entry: **4122.12** ft³
